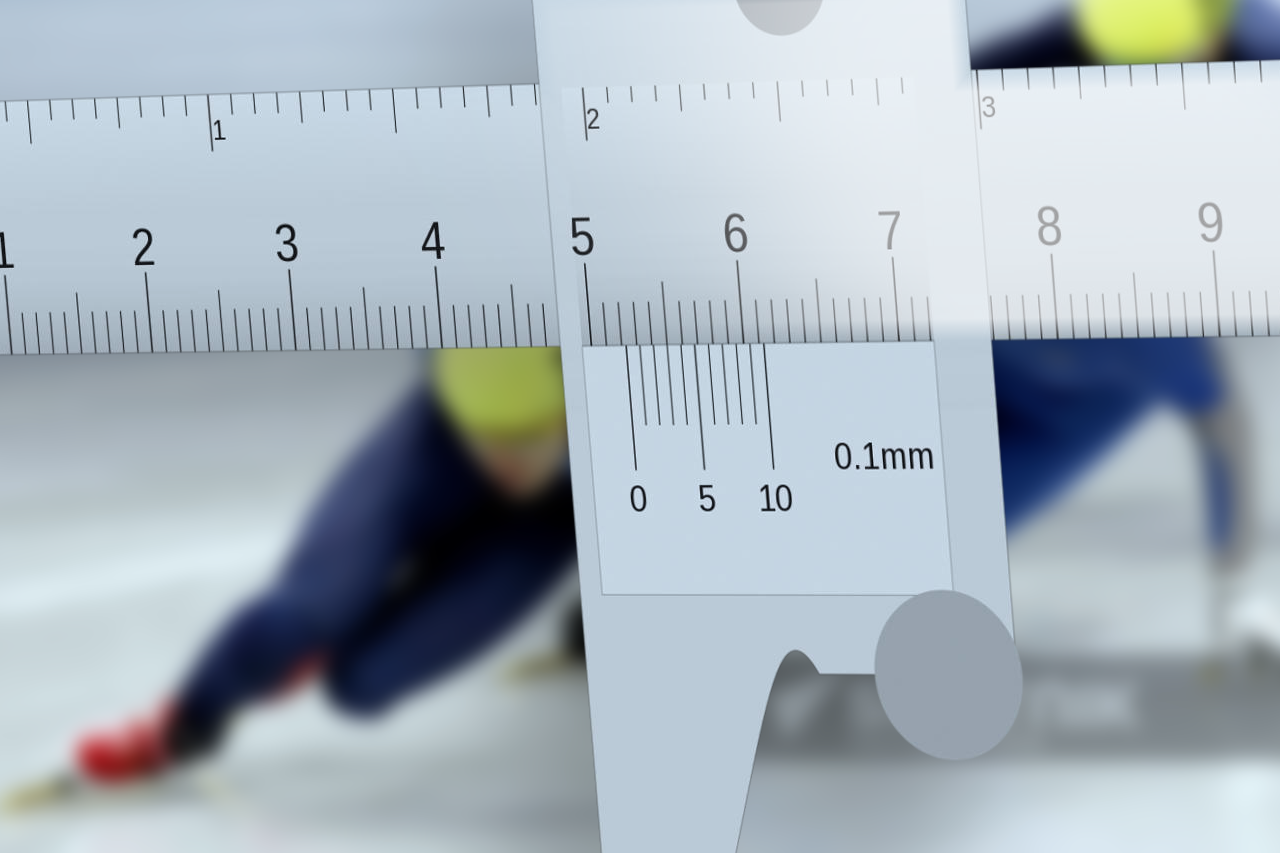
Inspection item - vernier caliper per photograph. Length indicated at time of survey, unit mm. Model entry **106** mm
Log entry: **52.3** mm
